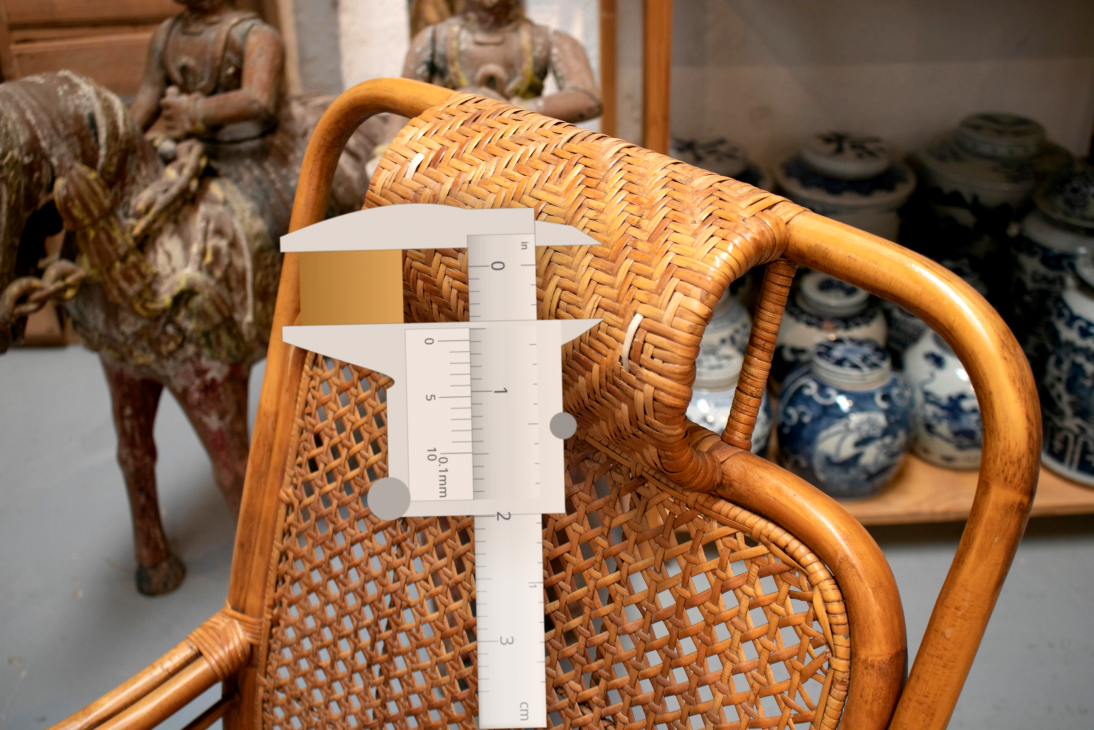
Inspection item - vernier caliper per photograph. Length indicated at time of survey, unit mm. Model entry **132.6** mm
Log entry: **5.9** mm
